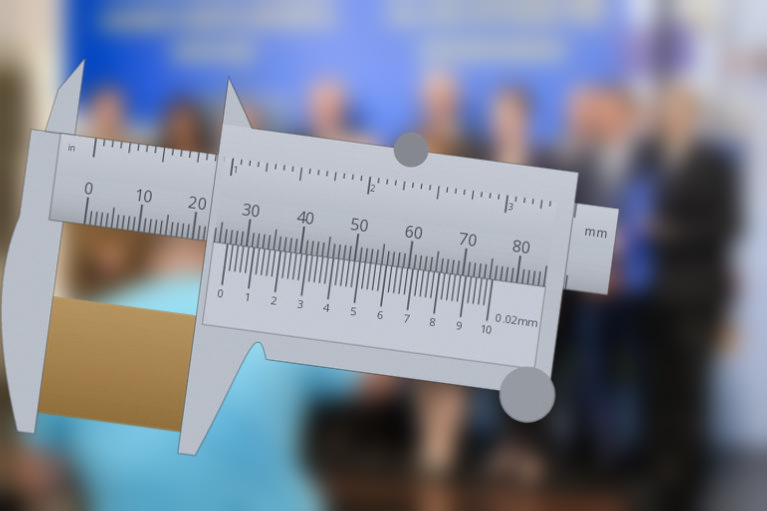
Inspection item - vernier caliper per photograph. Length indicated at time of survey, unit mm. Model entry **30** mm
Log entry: **26.5** mm
